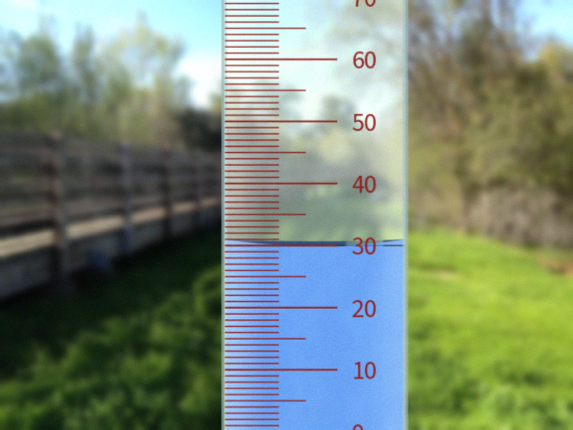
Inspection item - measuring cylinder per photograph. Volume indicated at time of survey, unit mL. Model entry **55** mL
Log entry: **30** mL
